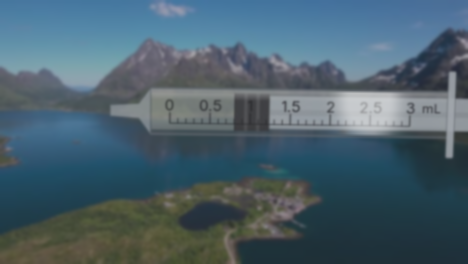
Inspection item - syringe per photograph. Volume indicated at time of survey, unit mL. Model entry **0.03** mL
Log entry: **0.8** mL
